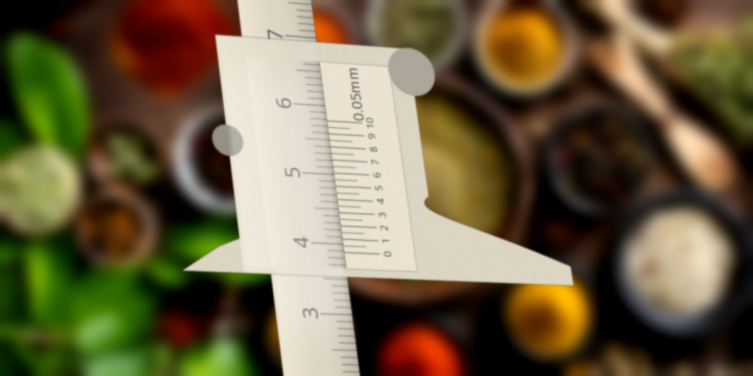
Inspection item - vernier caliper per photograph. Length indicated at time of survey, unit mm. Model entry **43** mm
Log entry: **38.8** mm
